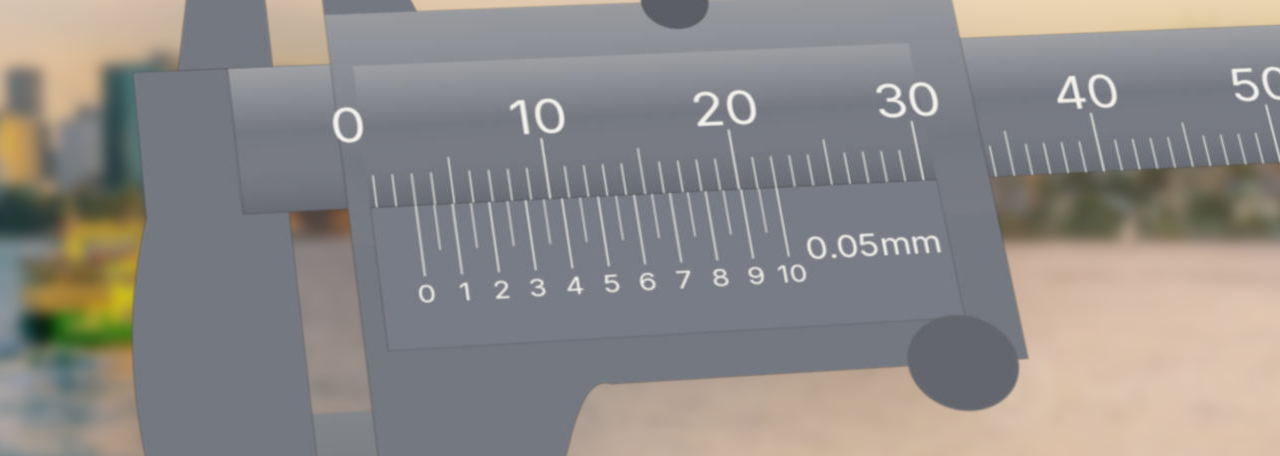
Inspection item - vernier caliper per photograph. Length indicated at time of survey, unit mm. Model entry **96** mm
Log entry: **3.0** mm
